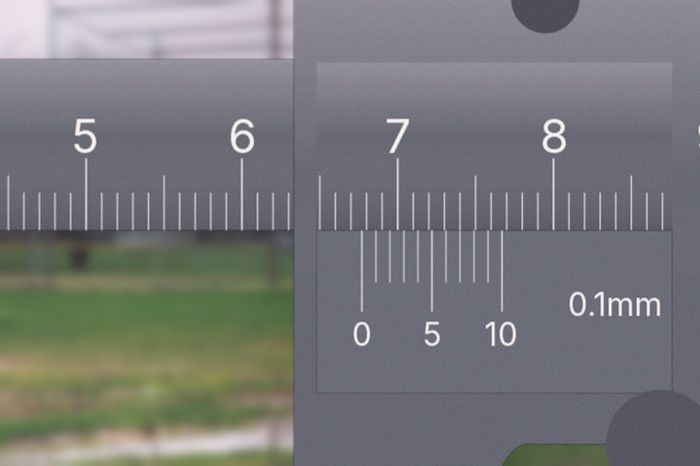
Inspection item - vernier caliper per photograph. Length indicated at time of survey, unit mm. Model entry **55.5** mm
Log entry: **67.7** mm
